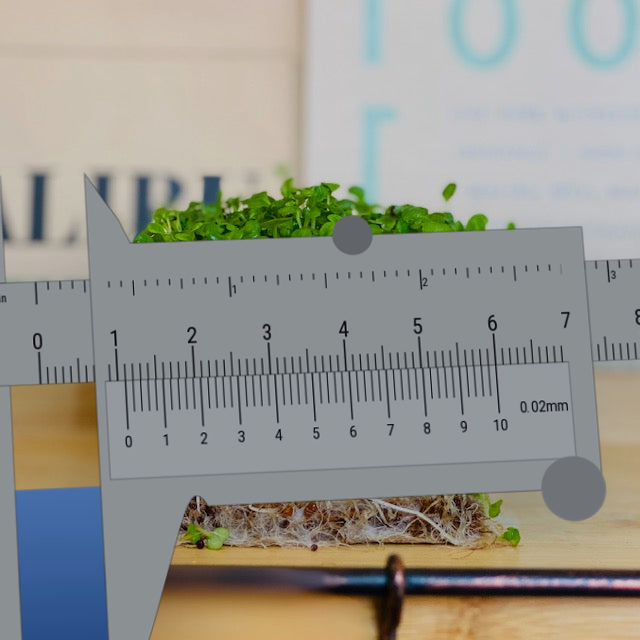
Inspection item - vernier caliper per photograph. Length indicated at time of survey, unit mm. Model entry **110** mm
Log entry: **11.0** mm
